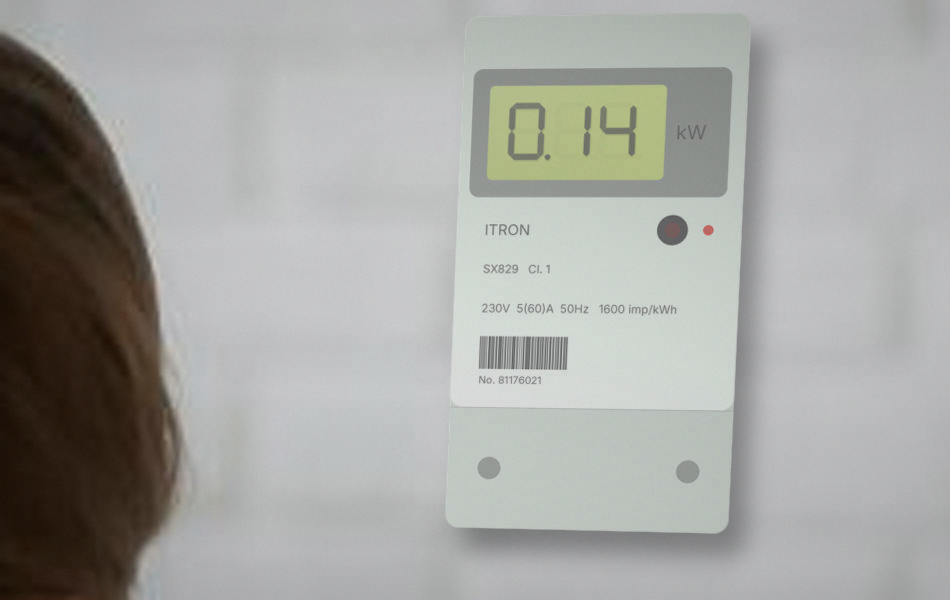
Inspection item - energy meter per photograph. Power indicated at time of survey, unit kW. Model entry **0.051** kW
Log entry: **0.14** kW
